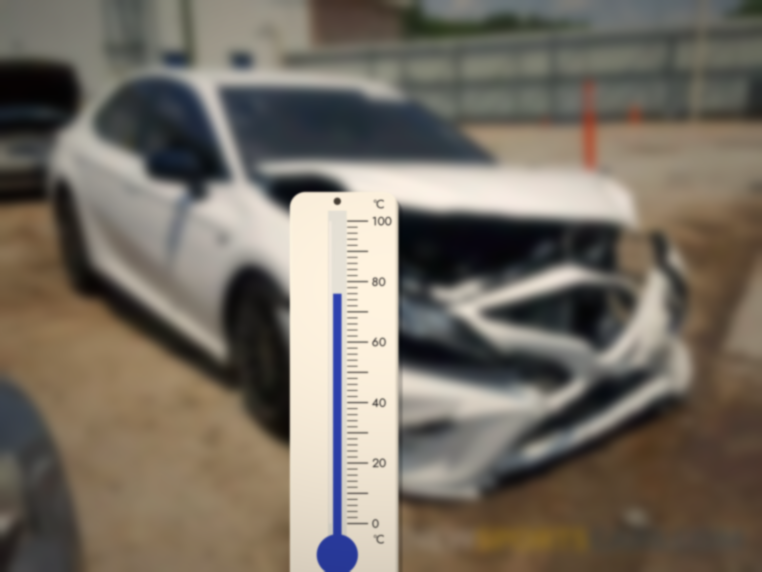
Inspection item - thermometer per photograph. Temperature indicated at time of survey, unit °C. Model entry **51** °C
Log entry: **76** °C
